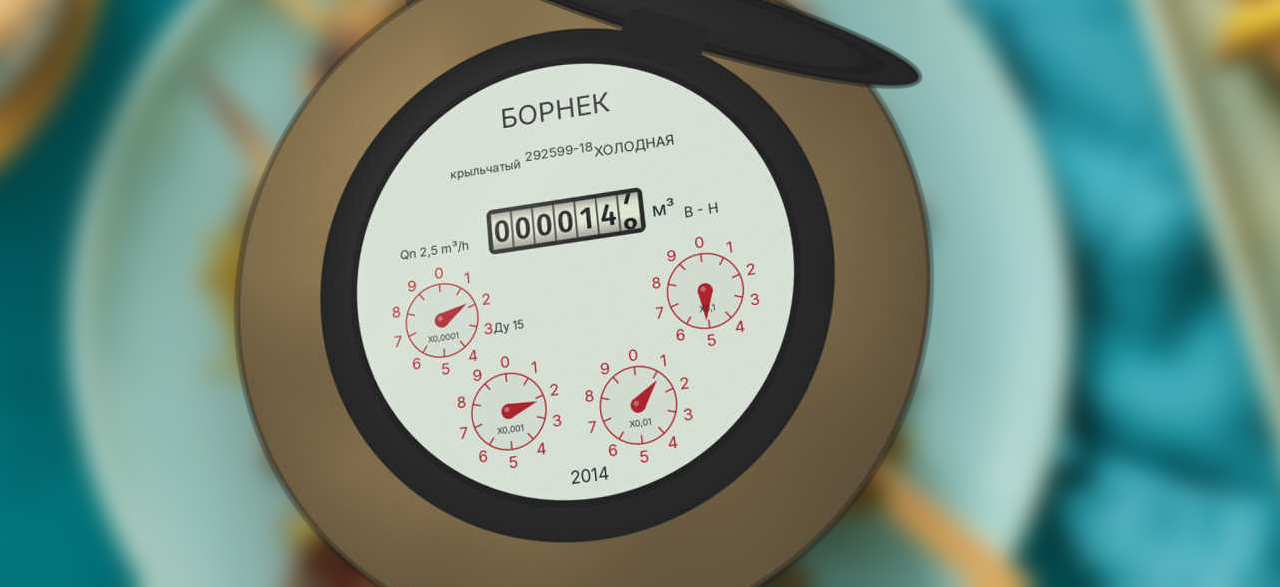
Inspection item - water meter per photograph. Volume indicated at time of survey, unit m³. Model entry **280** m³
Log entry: **147.5121** m³
